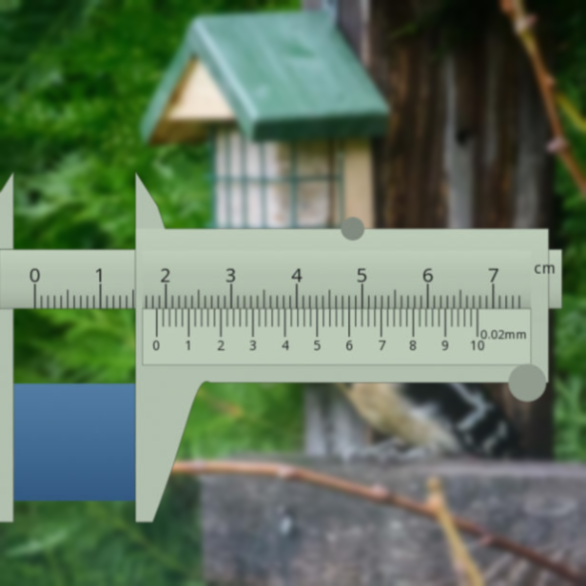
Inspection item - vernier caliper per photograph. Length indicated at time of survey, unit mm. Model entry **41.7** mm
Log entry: **18.6** mm
